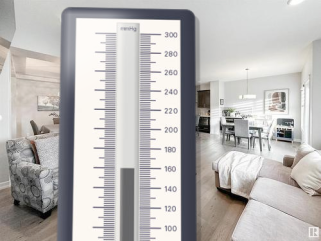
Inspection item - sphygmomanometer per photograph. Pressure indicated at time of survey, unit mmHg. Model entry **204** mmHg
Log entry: **160** mmHg
